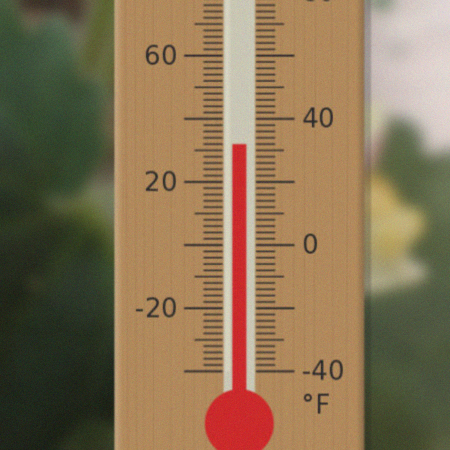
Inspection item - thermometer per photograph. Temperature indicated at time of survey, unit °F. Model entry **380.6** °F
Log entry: **32** °F
